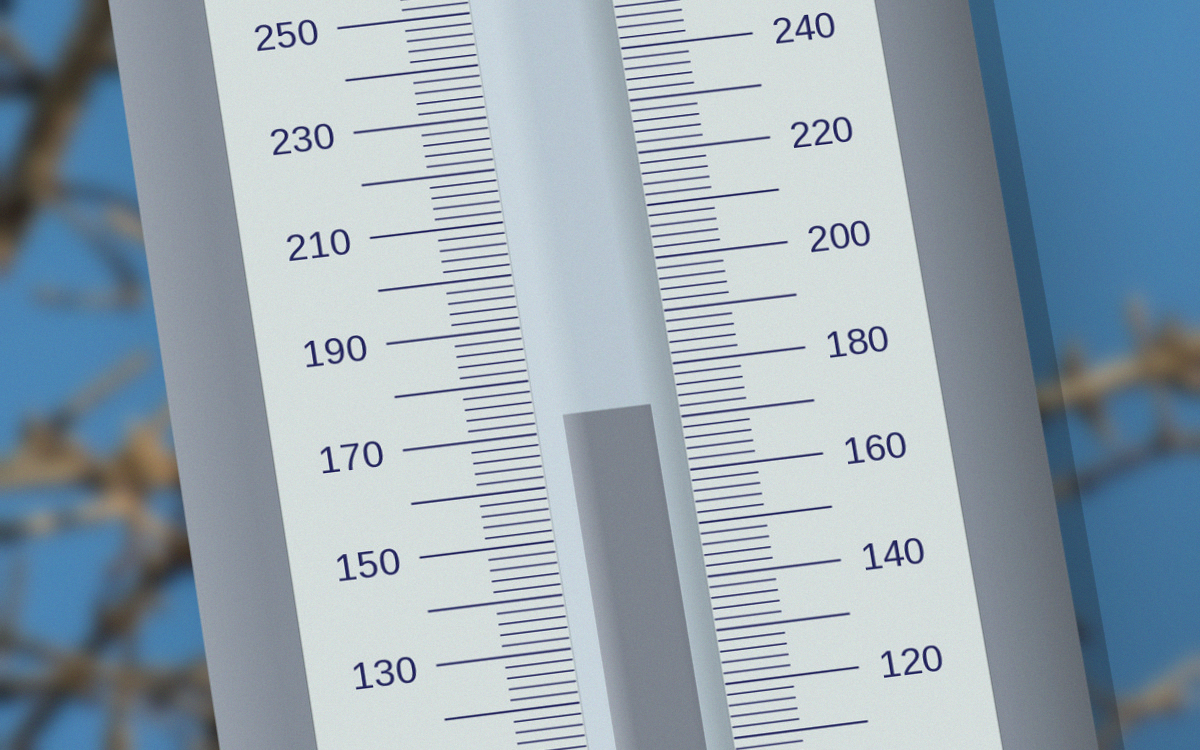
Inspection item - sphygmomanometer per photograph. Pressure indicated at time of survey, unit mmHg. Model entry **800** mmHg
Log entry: **173** mmHg
